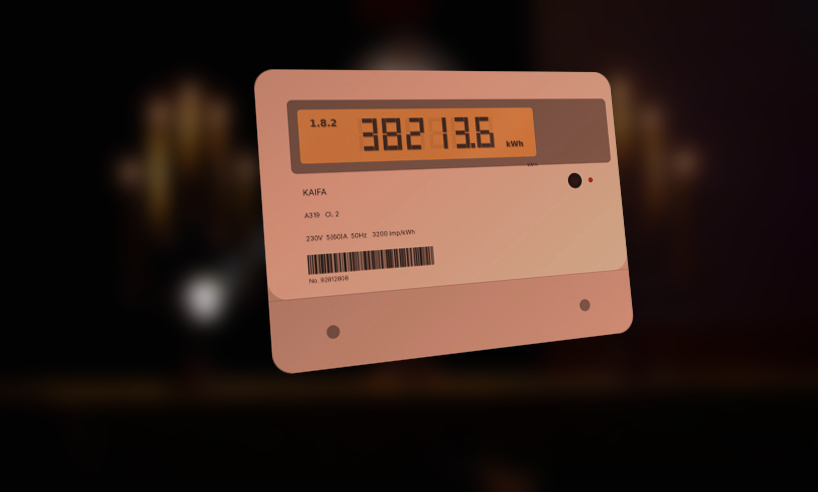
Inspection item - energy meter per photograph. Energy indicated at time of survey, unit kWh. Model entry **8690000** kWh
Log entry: **38213.6** kWh
